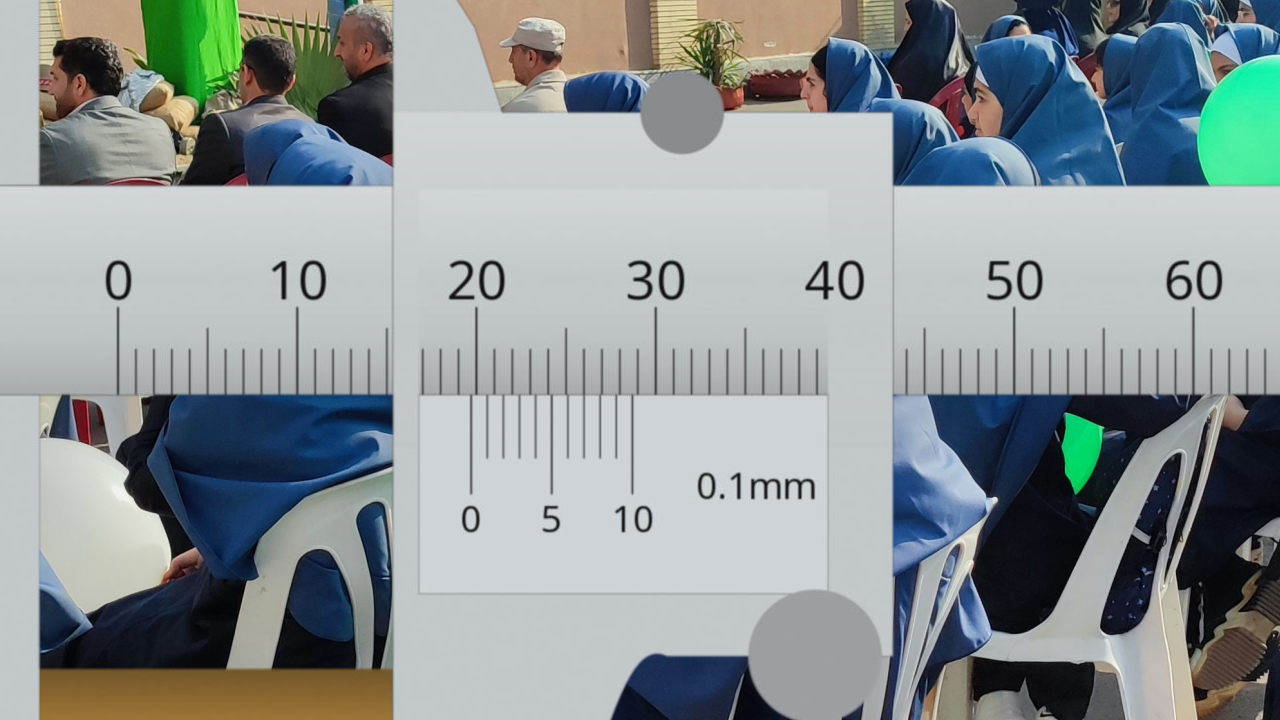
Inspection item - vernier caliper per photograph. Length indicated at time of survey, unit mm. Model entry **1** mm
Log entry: **19.7** mm
